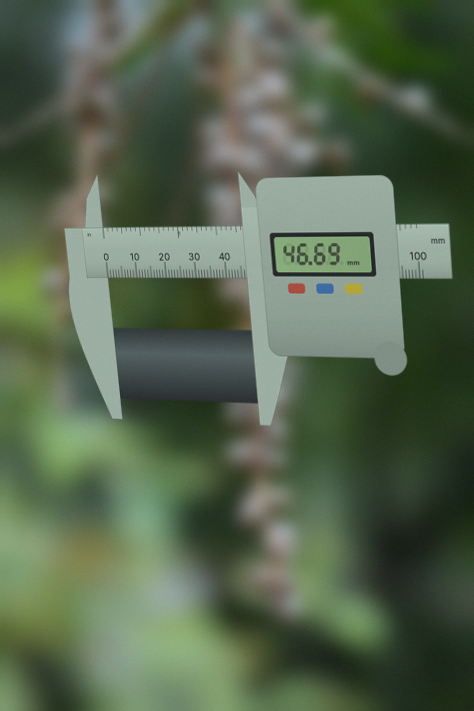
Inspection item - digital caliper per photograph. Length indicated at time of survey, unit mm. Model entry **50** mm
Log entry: **46.69** mm
